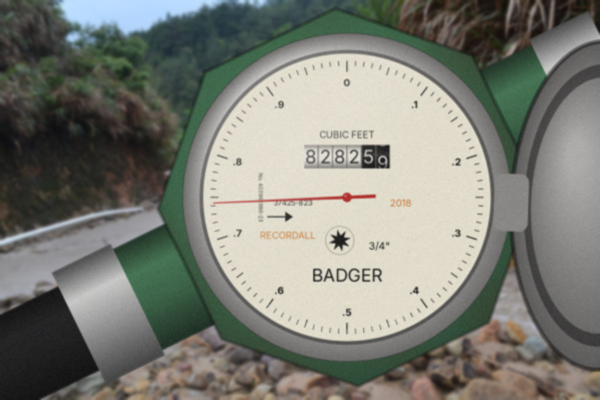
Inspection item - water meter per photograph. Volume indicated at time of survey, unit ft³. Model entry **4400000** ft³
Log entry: **828258.74** ft³
